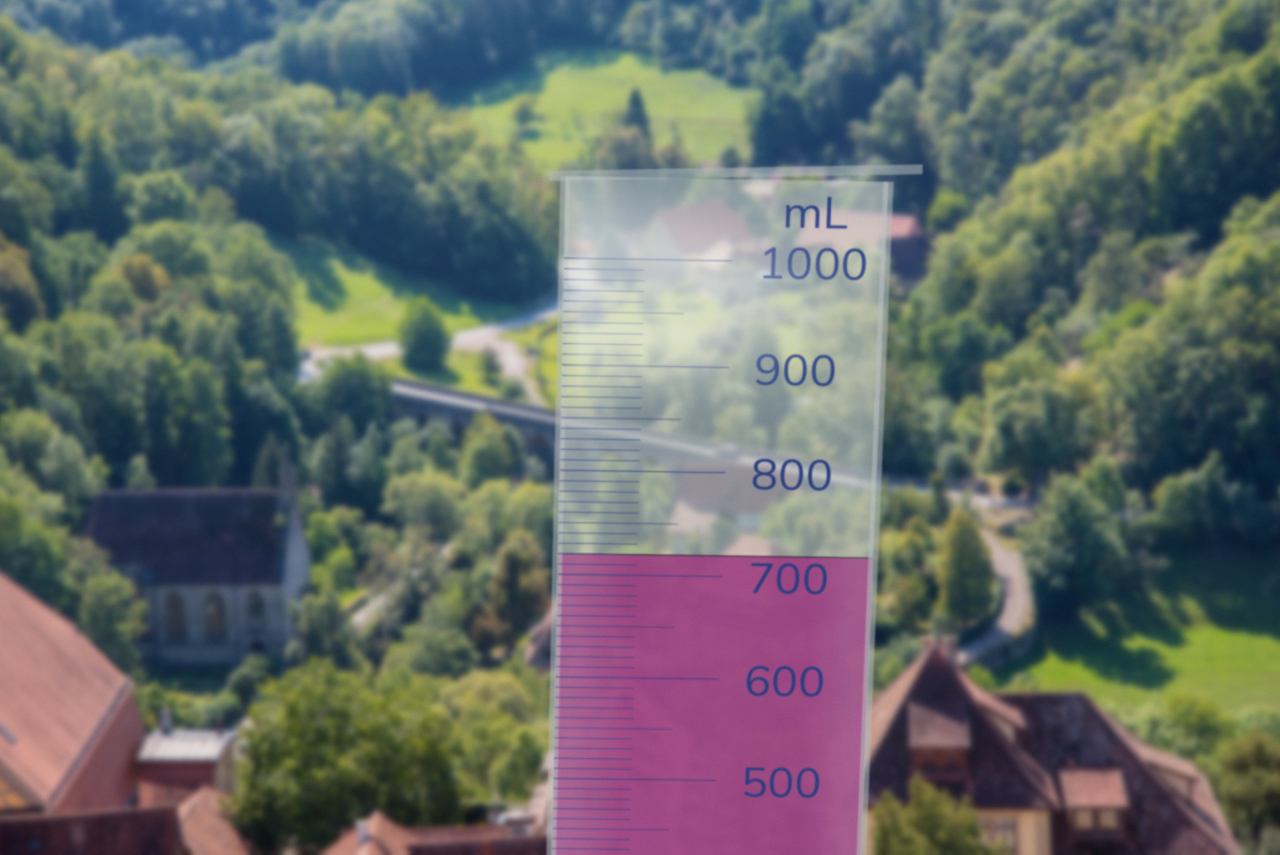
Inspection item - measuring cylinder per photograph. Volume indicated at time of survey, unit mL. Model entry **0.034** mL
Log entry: **720** mL
